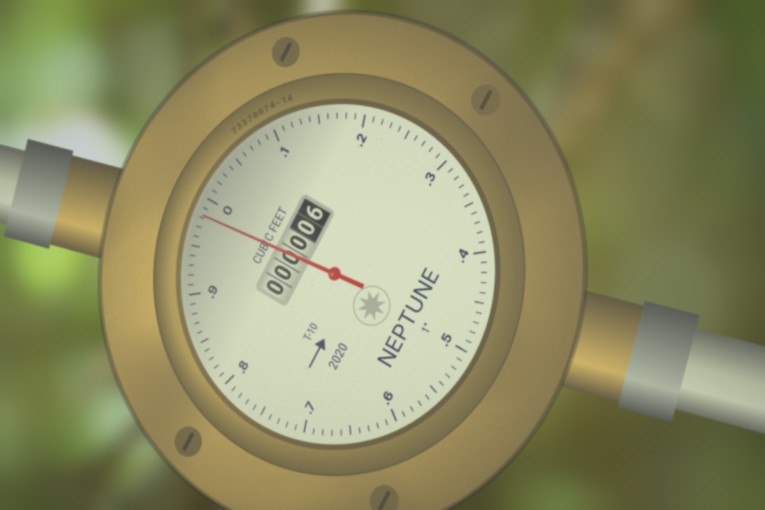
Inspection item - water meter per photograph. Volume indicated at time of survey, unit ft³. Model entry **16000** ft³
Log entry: **5.98** ft³
